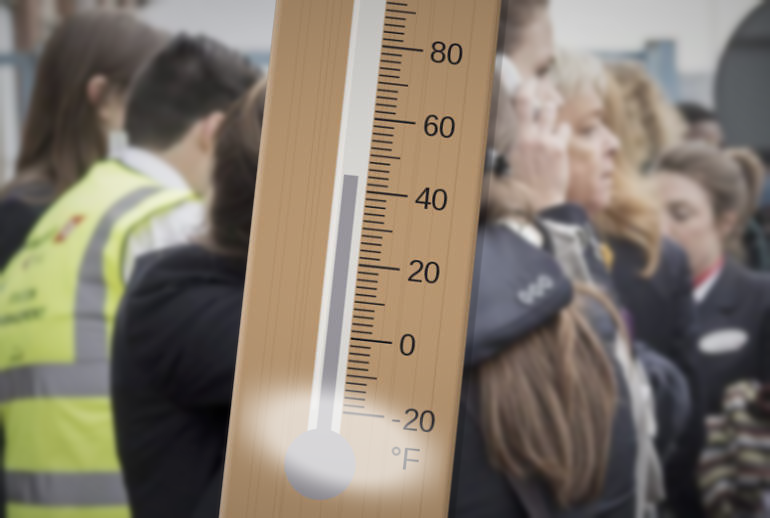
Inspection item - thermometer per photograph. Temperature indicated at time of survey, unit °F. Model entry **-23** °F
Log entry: **44** °F
